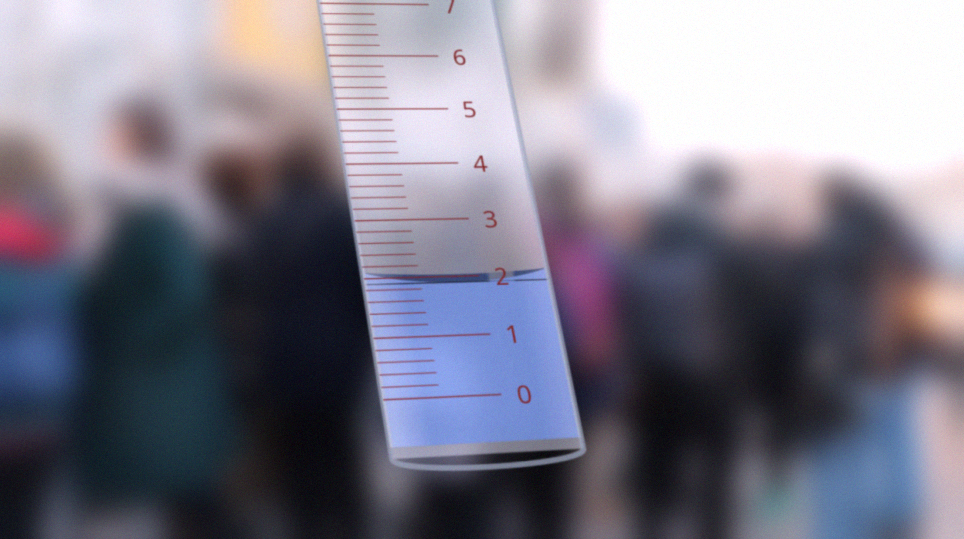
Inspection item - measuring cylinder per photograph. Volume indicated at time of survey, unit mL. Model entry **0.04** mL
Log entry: **1.9** mL
